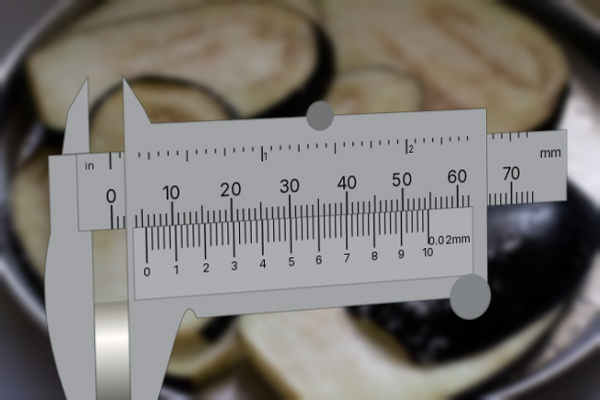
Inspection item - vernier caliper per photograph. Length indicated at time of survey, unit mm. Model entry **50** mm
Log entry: **5.6** mm
